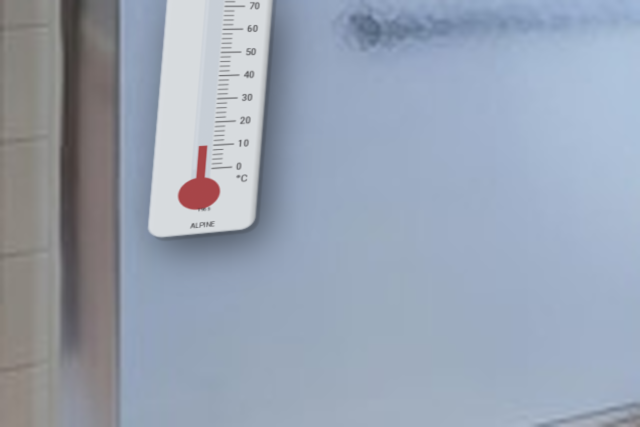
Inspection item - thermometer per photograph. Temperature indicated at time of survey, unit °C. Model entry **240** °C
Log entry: **10** °C
